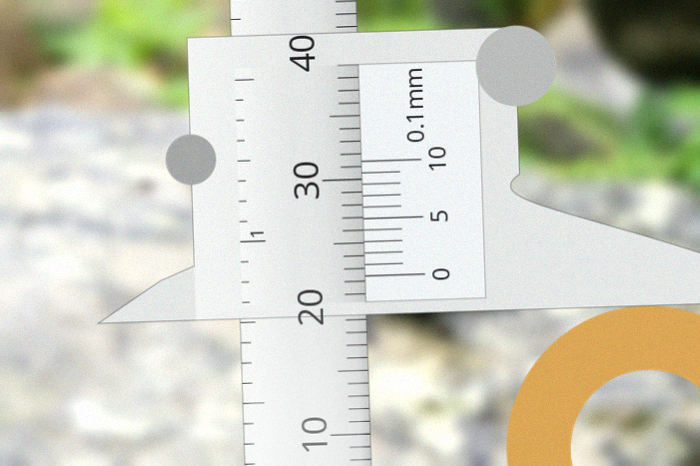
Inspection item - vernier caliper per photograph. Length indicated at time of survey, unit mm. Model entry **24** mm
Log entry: **22.4** mm
